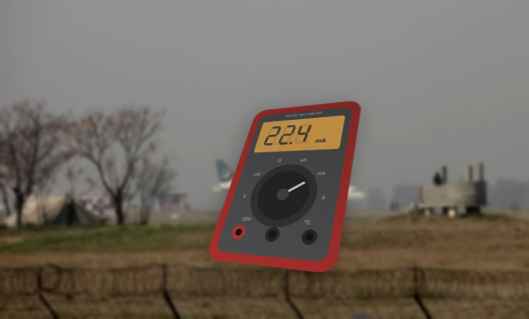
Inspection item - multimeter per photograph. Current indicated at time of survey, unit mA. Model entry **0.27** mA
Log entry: **22.4** mA
